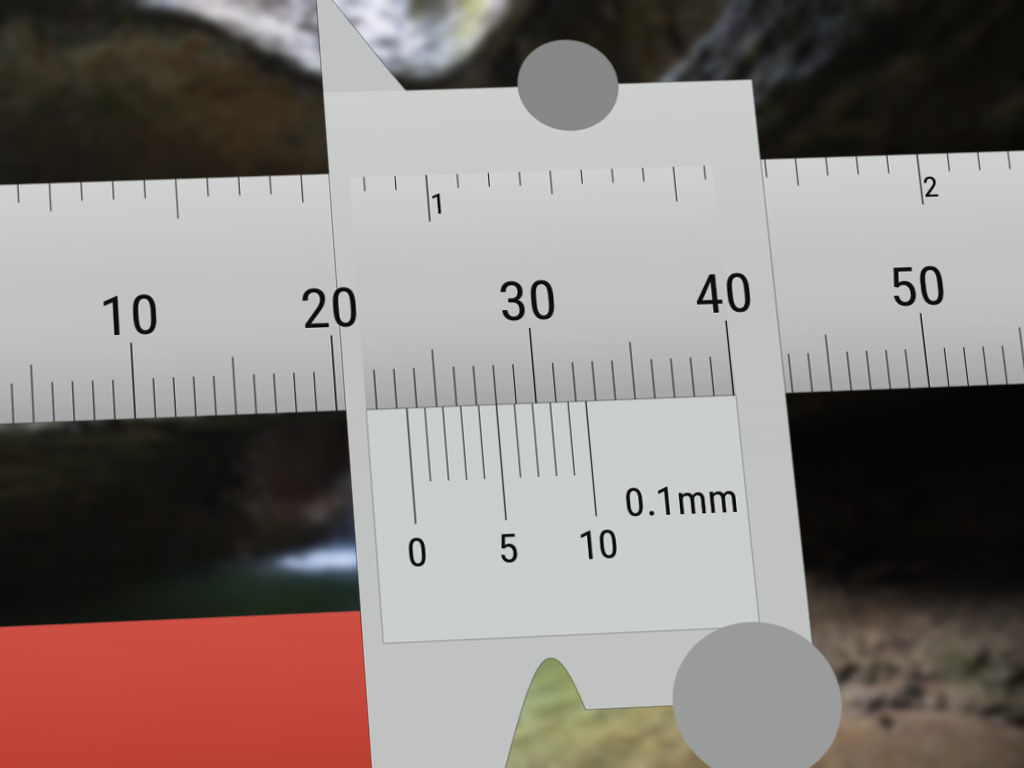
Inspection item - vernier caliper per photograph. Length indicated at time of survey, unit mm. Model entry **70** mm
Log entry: **23.5** mm
